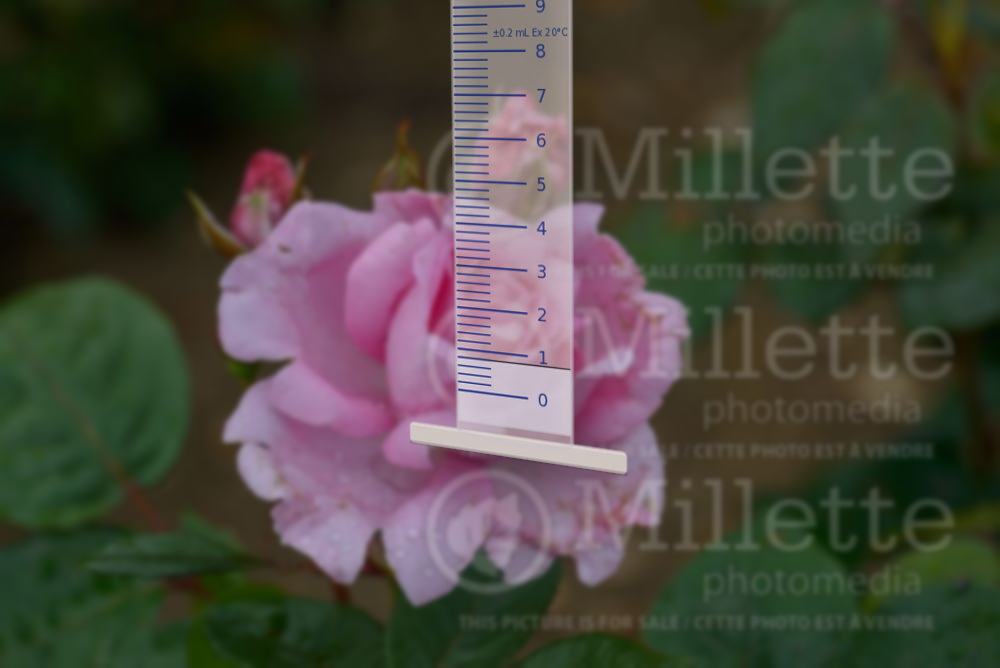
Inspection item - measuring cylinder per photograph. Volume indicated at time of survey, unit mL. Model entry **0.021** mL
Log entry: **0.8** mL
